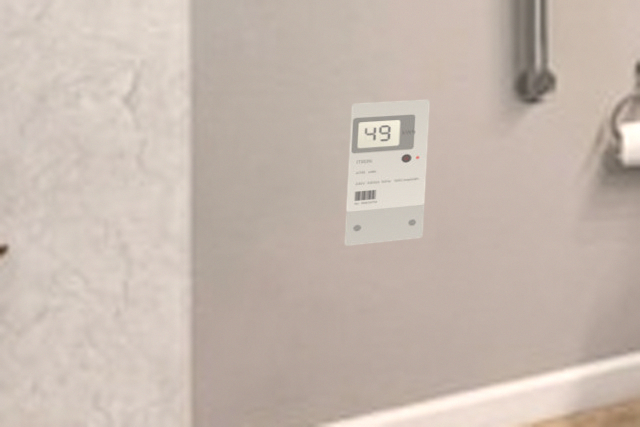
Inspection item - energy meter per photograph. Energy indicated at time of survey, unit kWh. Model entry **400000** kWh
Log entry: **49** kWh
